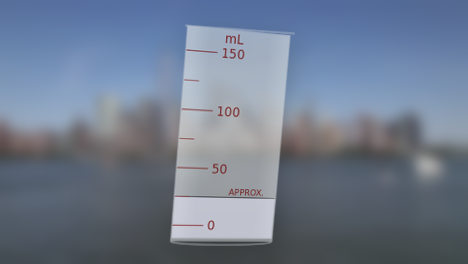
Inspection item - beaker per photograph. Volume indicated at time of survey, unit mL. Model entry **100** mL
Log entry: **25** mL
